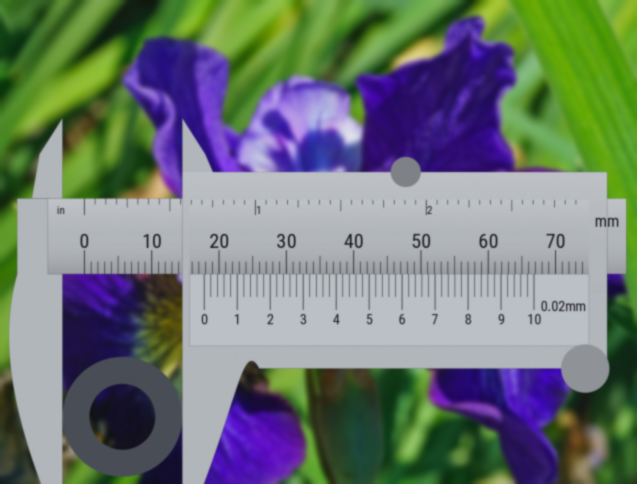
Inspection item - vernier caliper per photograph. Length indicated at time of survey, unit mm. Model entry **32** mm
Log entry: **17.8** mm
